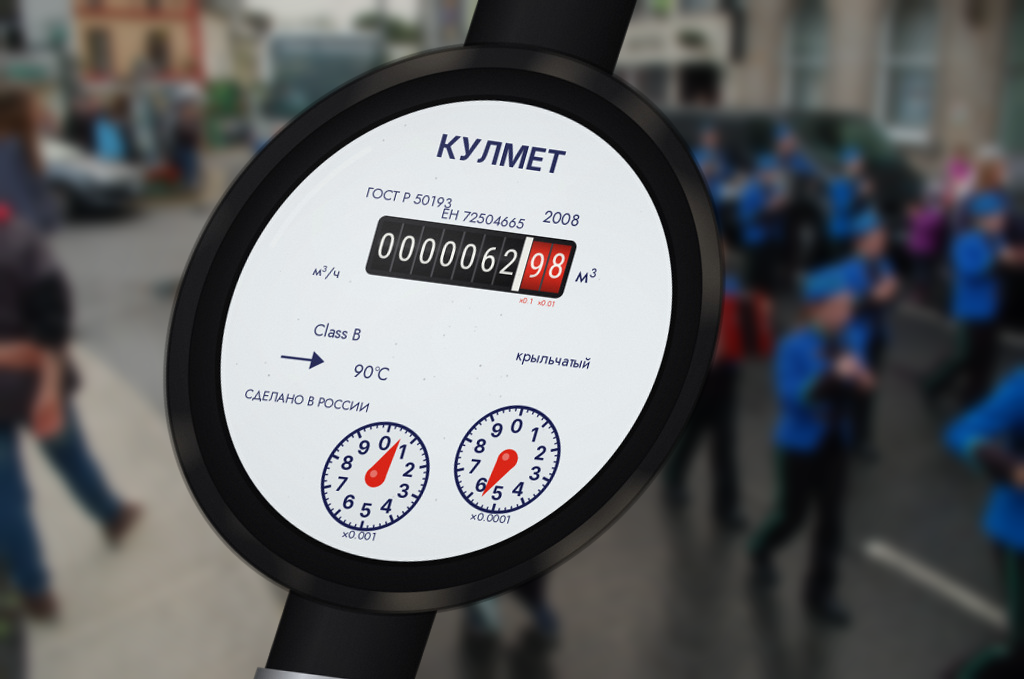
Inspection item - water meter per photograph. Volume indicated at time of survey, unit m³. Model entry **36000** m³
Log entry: **62.9805** m³
